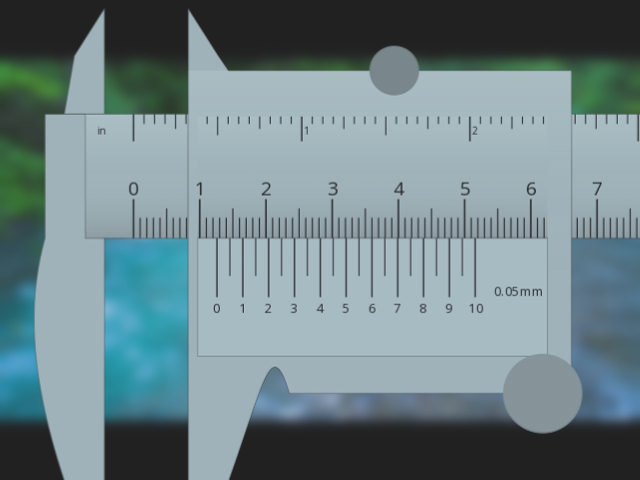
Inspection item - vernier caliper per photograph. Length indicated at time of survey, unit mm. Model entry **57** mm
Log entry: **12.6** mm
